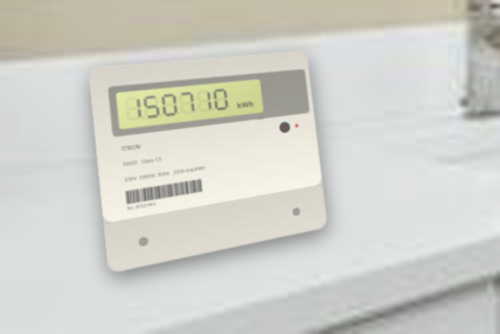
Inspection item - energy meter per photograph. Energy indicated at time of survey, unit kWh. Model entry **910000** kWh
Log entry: **150710** kWh
